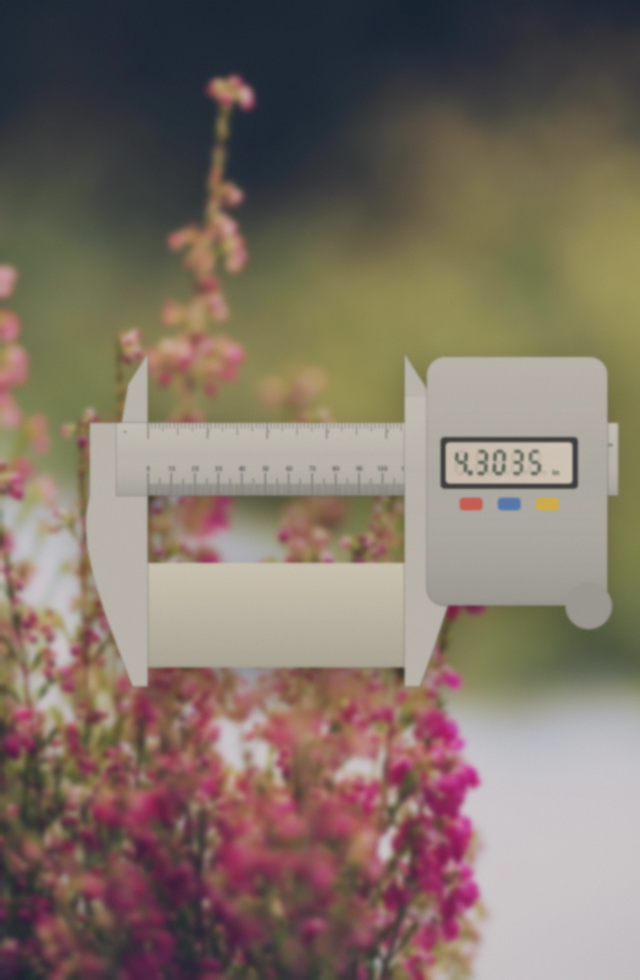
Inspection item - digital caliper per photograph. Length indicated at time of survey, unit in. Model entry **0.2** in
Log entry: **4.3035** in
